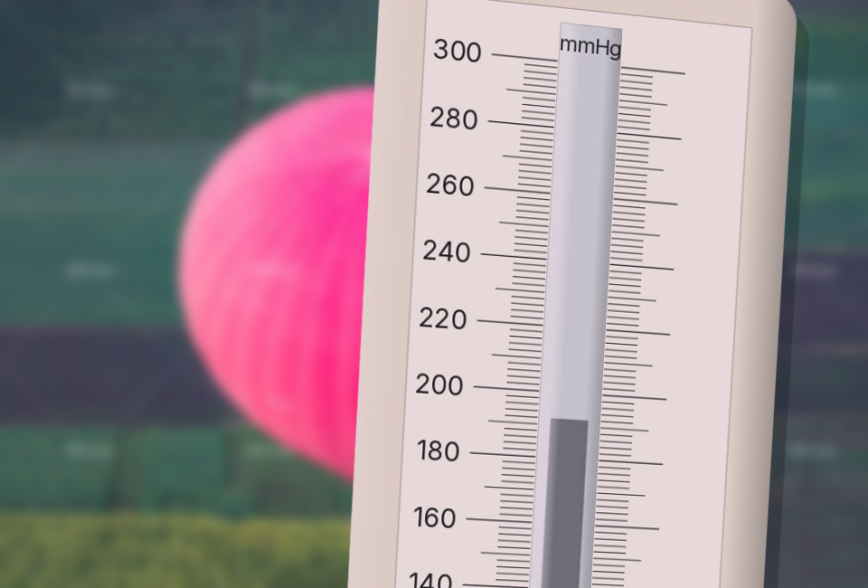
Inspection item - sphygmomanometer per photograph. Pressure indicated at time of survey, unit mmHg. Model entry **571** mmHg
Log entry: **192** mmHg
